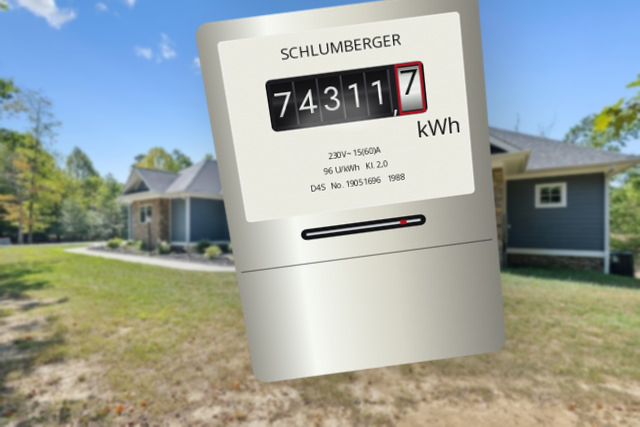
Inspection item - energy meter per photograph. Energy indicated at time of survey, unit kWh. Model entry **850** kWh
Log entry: **74311.7** kWh
